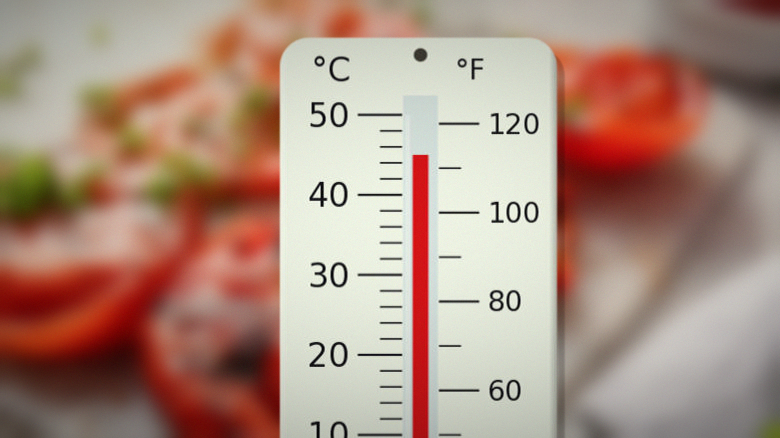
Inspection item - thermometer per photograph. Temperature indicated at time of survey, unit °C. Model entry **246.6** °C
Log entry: **45** °C
